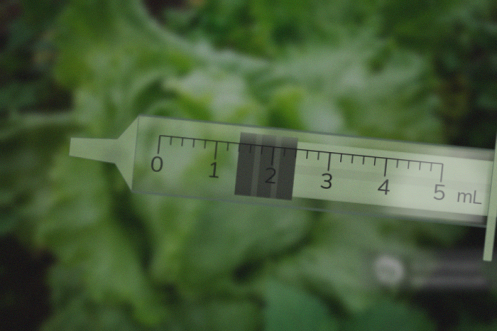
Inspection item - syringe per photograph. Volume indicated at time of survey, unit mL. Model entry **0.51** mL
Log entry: **1.4** mL
